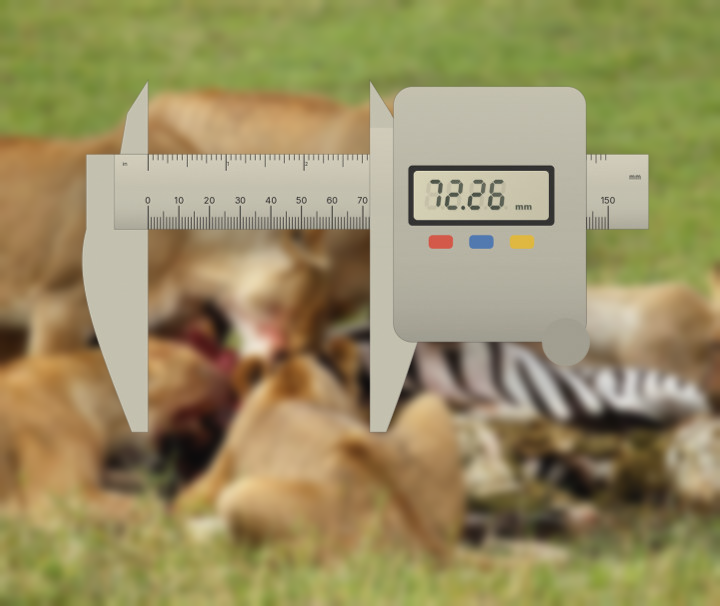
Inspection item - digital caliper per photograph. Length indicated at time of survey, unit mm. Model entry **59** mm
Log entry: **72.26** mm
